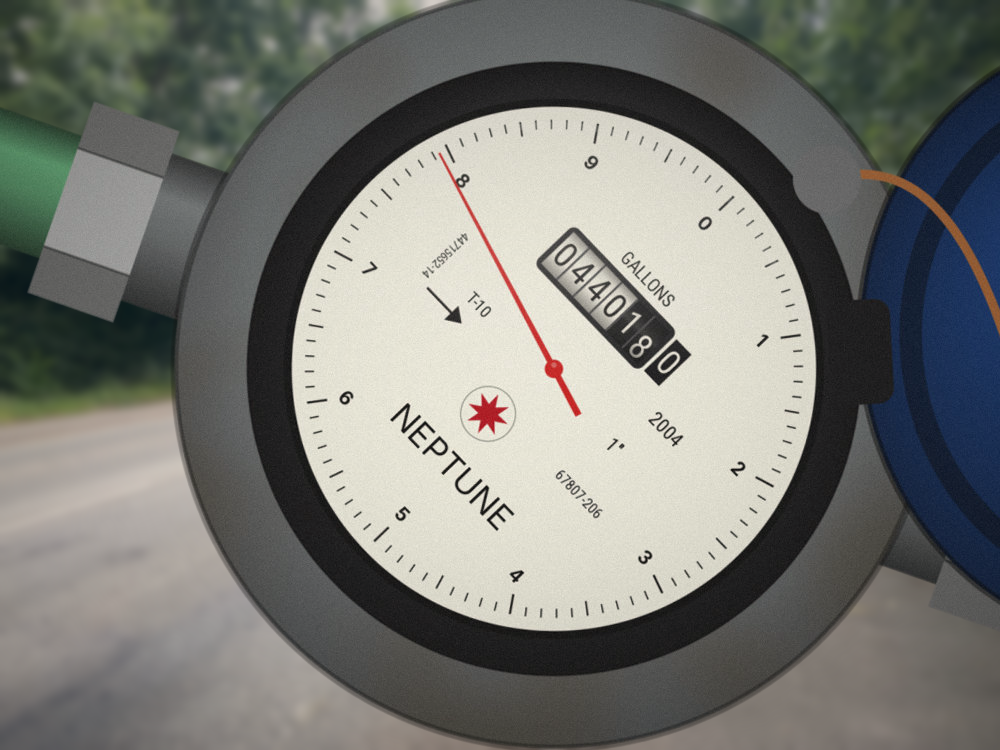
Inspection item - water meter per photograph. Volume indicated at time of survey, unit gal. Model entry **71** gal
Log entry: **440177.9** gal
